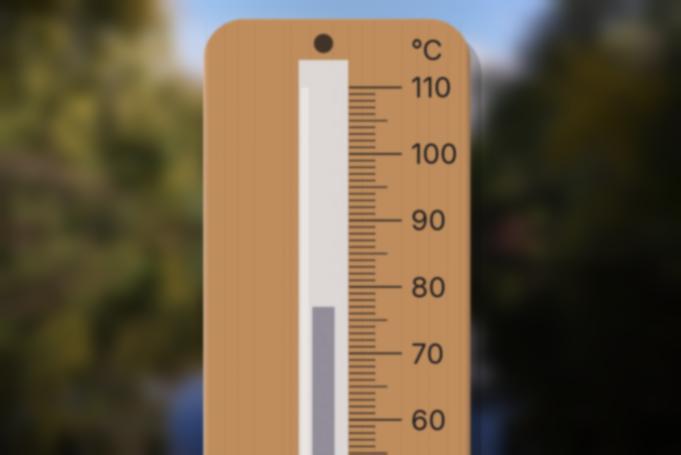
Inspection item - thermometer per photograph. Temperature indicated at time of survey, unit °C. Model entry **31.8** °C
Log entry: **77** °C
